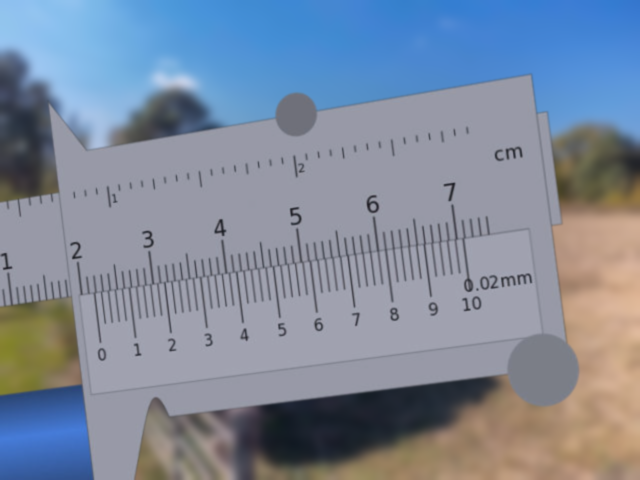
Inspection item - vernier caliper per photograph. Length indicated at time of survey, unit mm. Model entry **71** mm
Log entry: **21.8** mm
